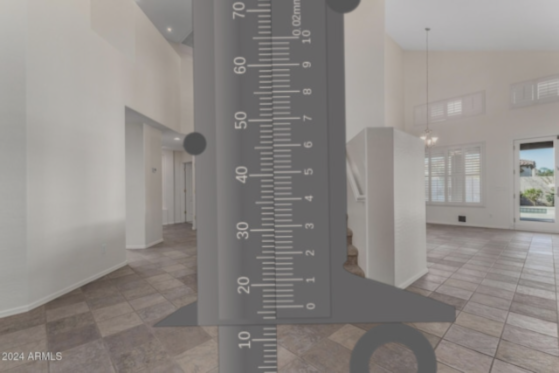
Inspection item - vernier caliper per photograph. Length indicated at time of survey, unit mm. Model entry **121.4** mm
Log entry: **16.0** mm
